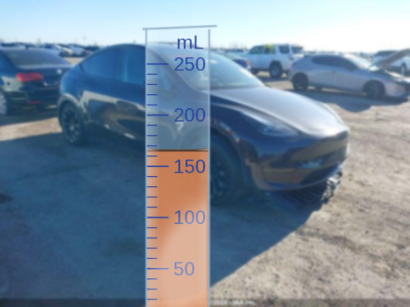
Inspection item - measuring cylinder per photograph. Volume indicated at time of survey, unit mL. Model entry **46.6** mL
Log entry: **165** mL
